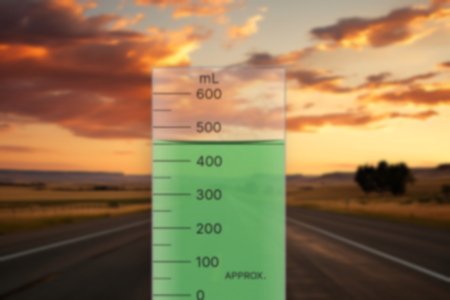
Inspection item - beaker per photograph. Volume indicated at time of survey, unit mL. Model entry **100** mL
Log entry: **450** mL
